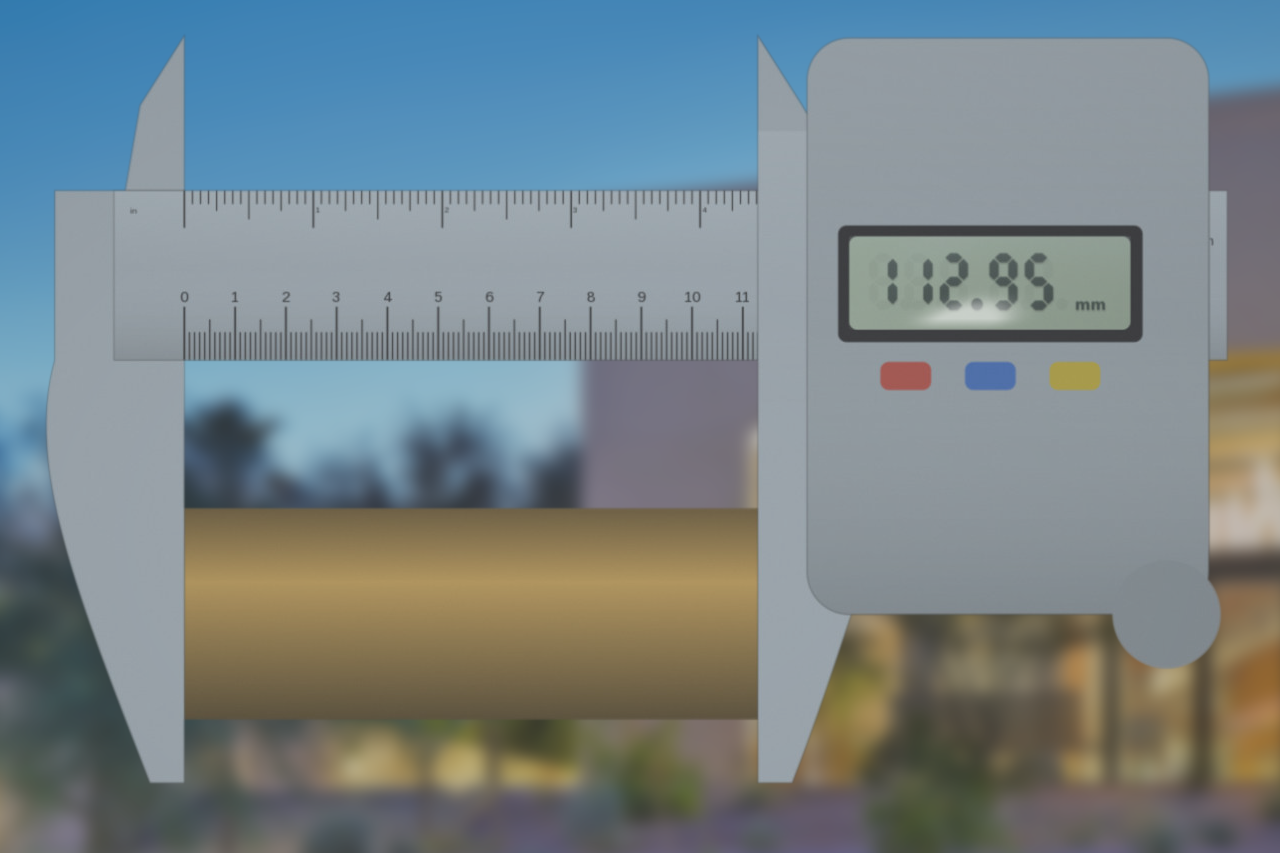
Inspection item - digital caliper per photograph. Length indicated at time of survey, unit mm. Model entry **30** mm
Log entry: **112.95** mm
